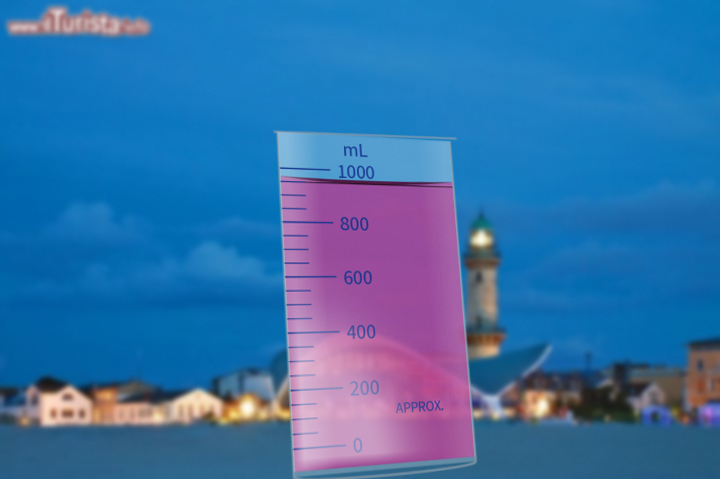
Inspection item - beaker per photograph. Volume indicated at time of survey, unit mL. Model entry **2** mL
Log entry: **950** mL
